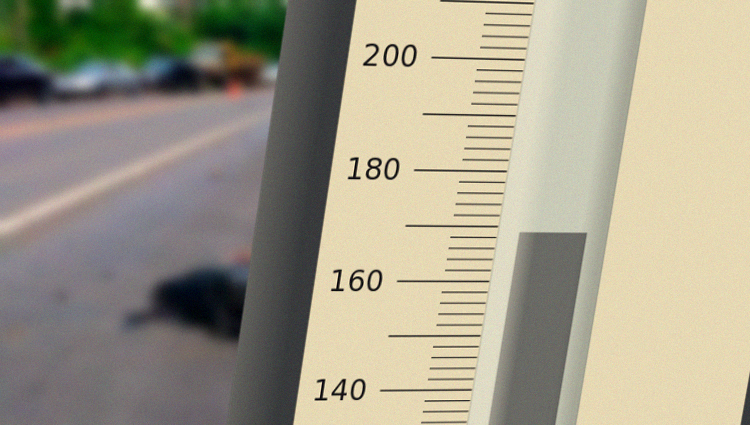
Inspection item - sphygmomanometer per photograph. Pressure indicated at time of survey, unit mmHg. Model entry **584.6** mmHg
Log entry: **169** mmHg
